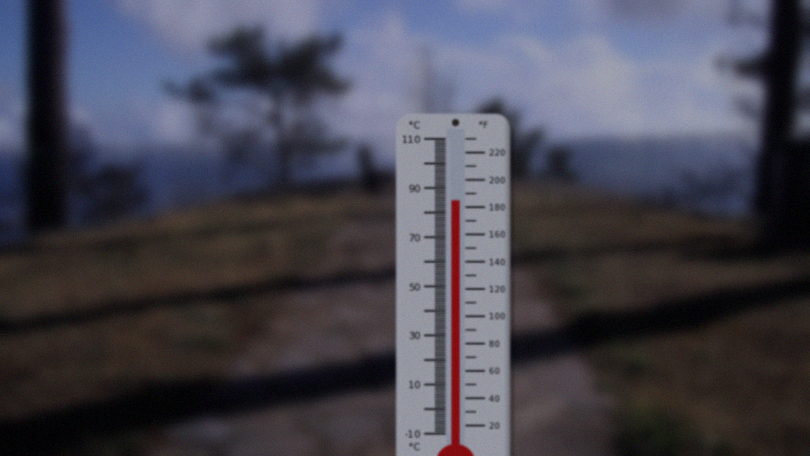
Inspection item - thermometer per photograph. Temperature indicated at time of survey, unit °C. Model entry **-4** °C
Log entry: **85** °C
